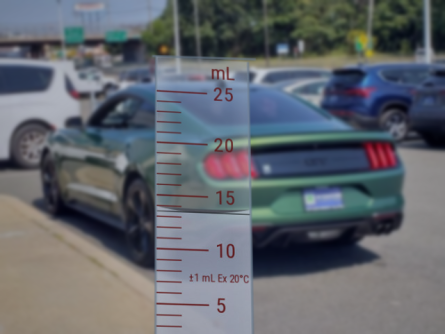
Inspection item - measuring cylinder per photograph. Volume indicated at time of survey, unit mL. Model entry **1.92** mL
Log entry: **13.5** mL
